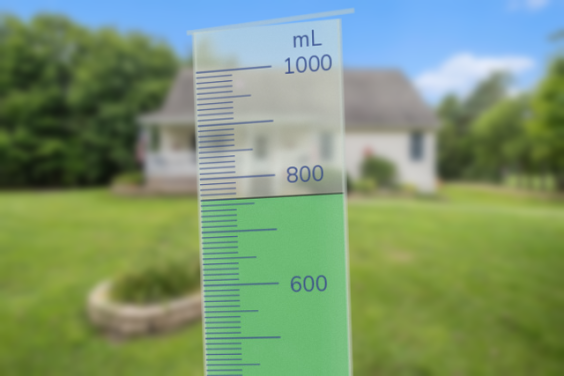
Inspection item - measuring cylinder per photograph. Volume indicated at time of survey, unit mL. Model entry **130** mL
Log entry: **760** mL
